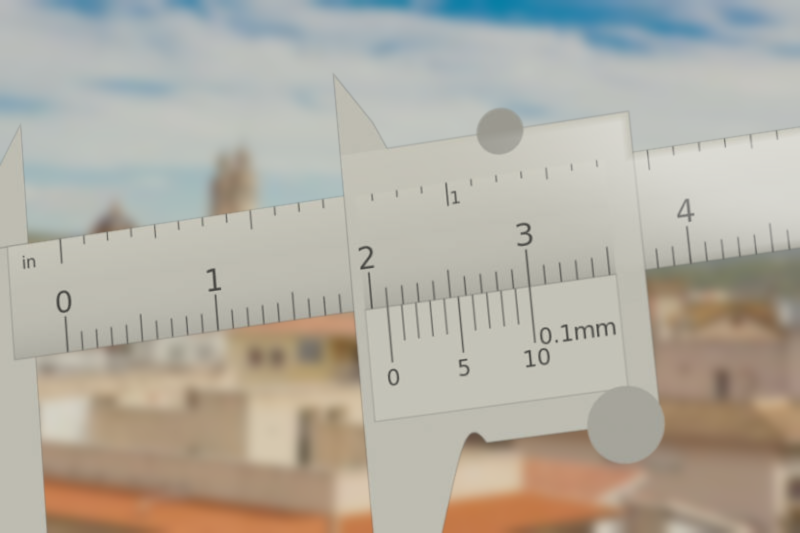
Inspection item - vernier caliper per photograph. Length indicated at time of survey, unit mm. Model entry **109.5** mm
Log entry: **21.0** mm
